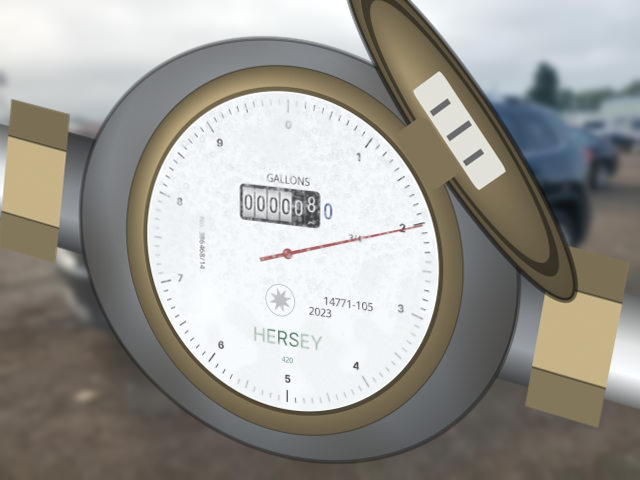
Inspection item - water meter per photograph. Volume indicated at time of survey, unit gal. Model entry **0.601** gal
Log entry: **82.0** gal
